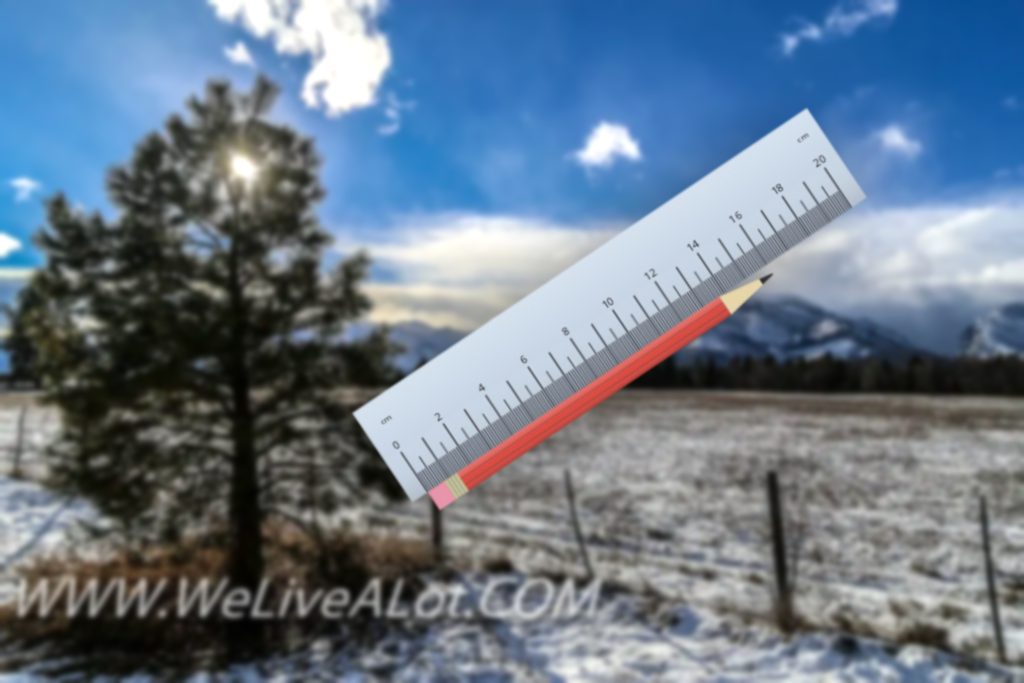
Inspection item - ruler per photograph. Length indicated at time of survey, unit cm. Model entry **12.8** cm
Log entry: **16** cm
